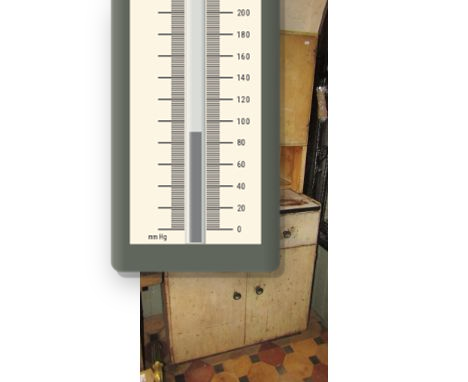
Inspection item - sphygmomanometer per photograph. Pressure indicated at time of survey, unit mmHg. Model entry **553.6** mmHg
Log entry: **90** mmHg
